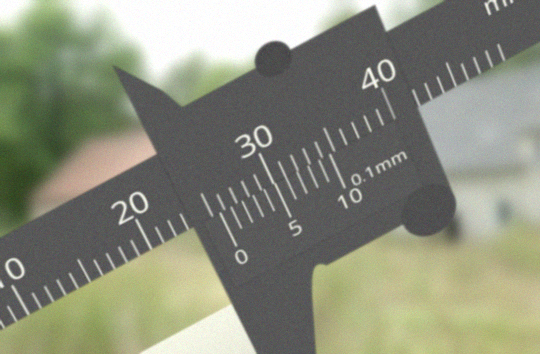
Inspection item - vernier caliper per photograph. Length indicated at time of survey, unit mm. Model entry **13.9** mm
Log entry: **25.6** mm
